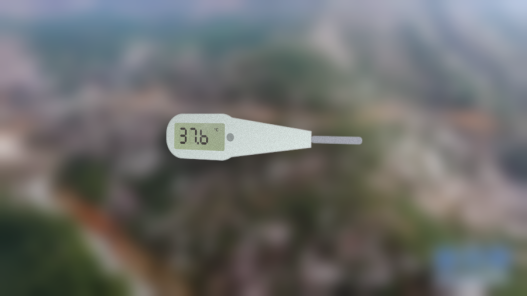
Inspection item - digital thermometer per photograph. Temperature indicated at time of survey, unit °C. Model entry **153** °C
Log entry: **37.6** °C
